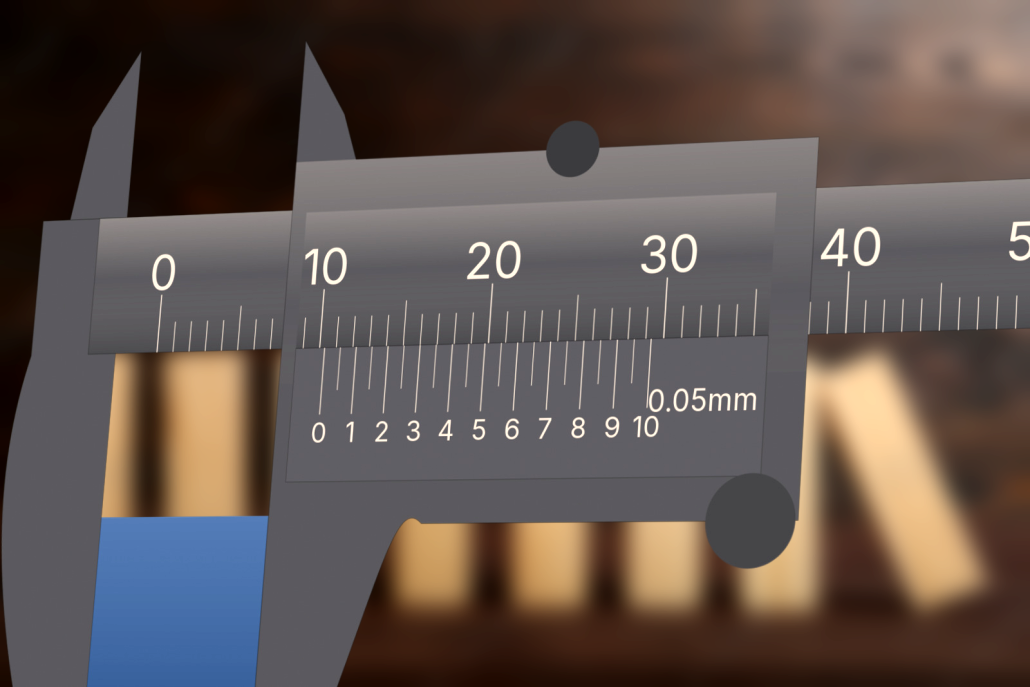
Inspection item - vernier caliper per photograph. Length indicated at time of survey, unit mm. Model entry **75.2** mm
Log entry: **10.3** mm
